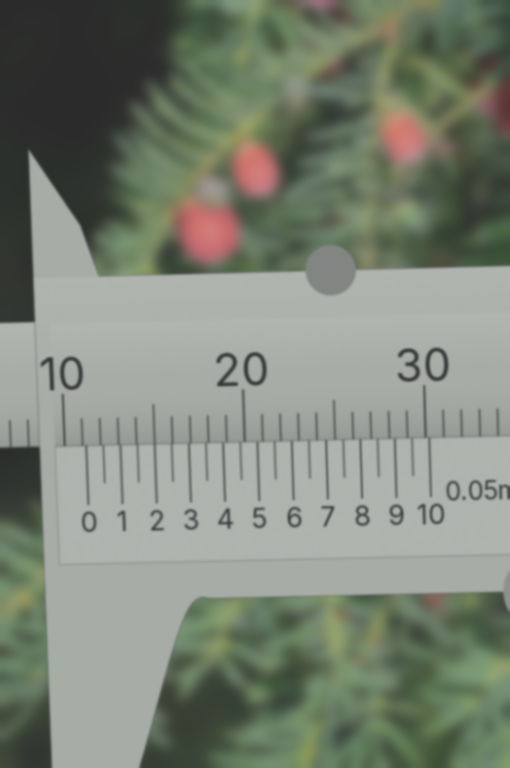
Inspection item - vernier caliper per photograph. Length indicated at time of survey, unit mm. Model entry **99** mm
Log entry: **11.2** mm
